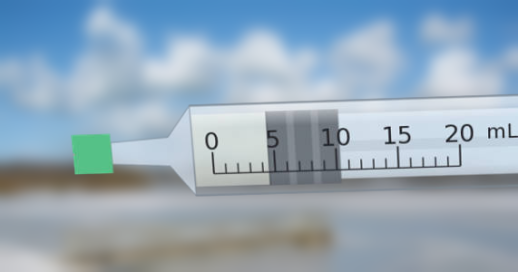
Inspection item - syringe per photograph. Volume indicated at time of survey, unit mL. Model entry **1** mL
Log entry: **4.5** mL
